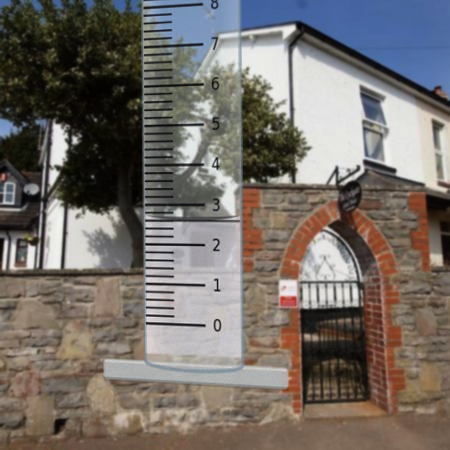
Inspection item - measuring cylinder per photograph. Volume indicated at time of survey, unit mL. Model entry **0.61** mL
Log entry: **2.6** mL
